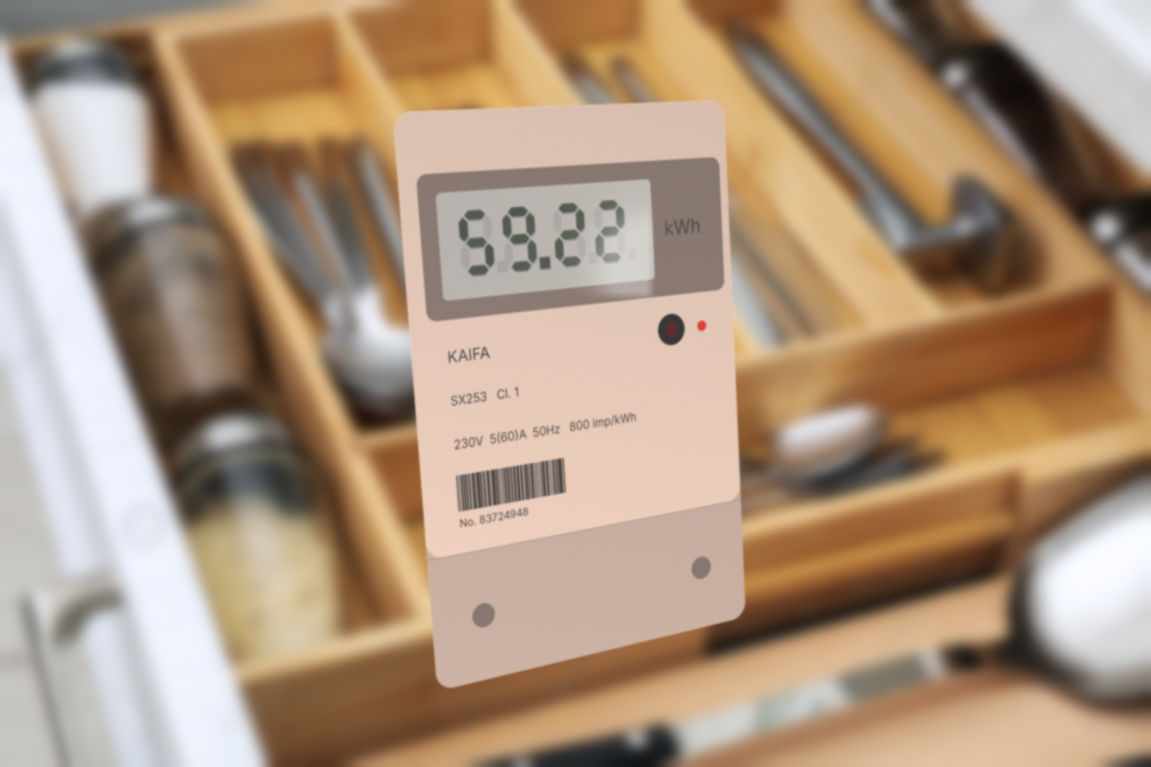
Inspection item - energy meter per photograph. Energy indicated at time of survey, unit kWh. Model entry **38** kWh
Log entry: **59.22** kWh
